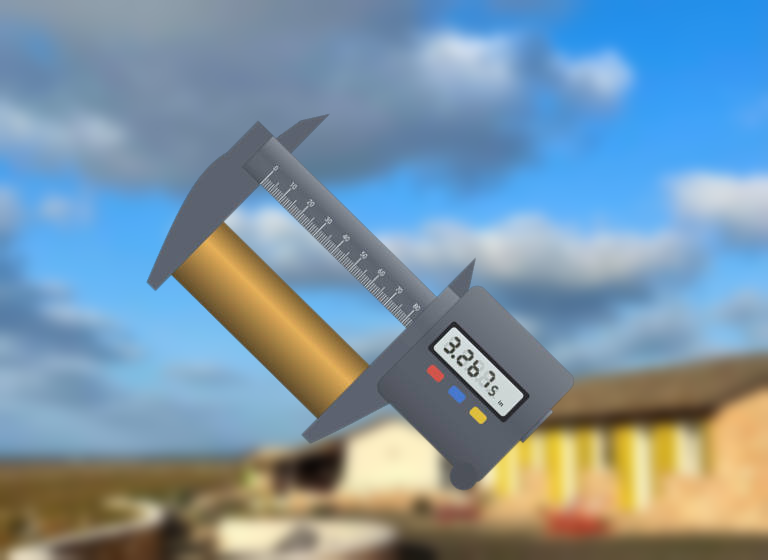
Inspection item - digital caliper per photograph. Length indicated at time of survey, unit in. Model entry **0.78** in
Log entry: **3.2675** in
